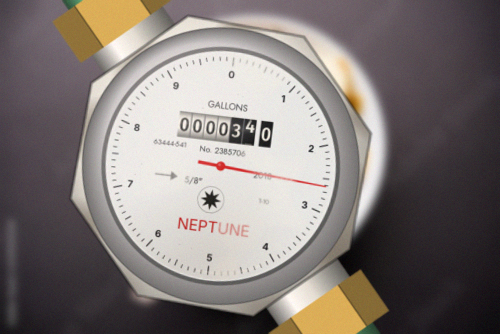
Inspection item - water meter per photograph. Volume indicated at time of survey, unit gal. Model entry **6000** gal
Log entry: **342.6** gal
